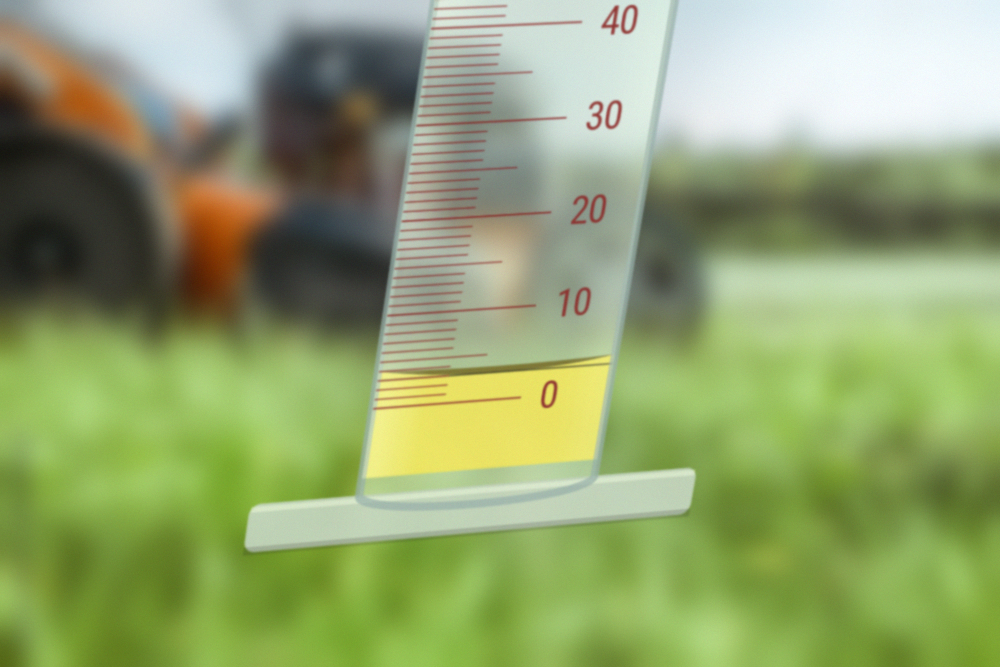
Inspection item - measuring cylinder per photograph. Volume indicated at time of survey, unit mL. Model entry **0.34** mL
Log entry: **3** mL
